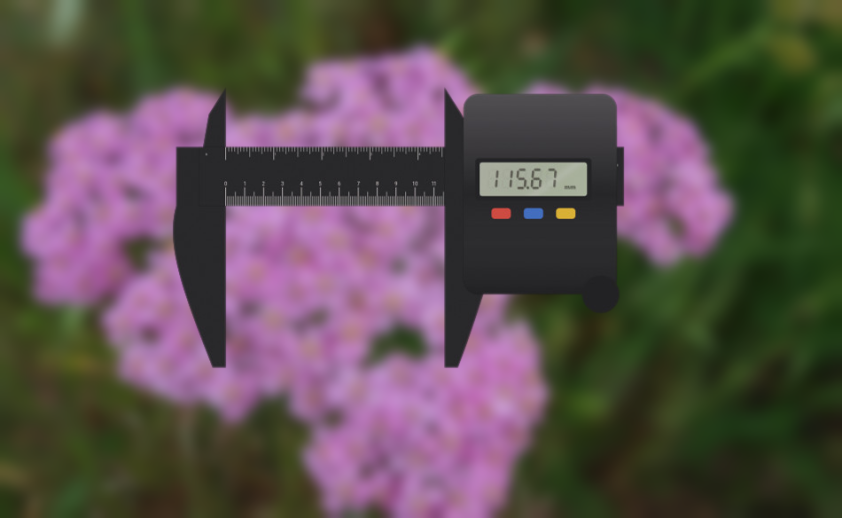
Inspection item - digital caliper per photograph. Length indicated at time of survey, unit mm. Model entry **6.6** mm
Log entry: **115.67** mm
